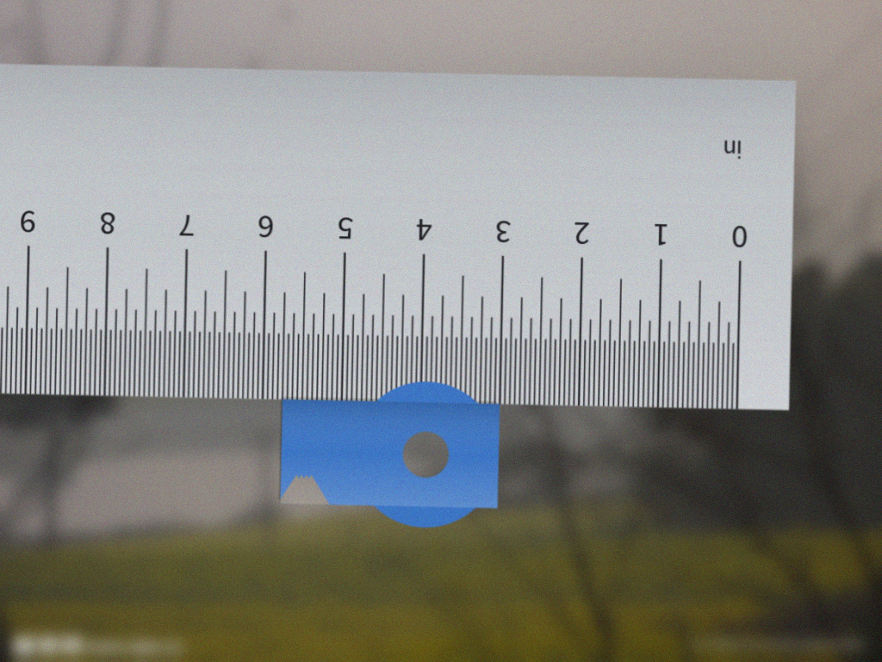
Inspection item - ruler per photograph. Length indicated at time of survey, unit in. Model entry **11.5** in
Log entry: **2.75** in
